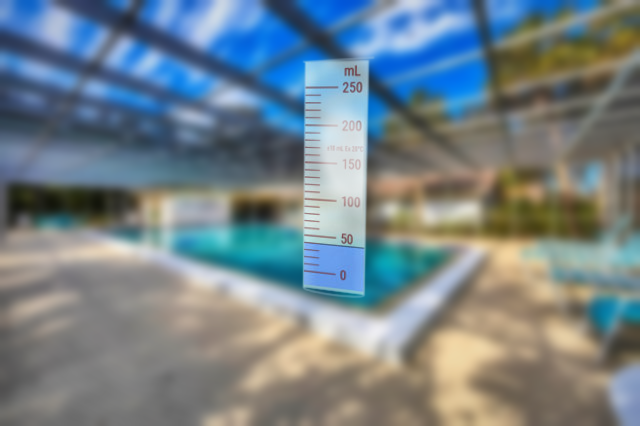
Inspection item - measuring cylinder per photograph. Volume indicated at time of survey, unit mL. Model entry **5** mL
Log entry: **40** mL
